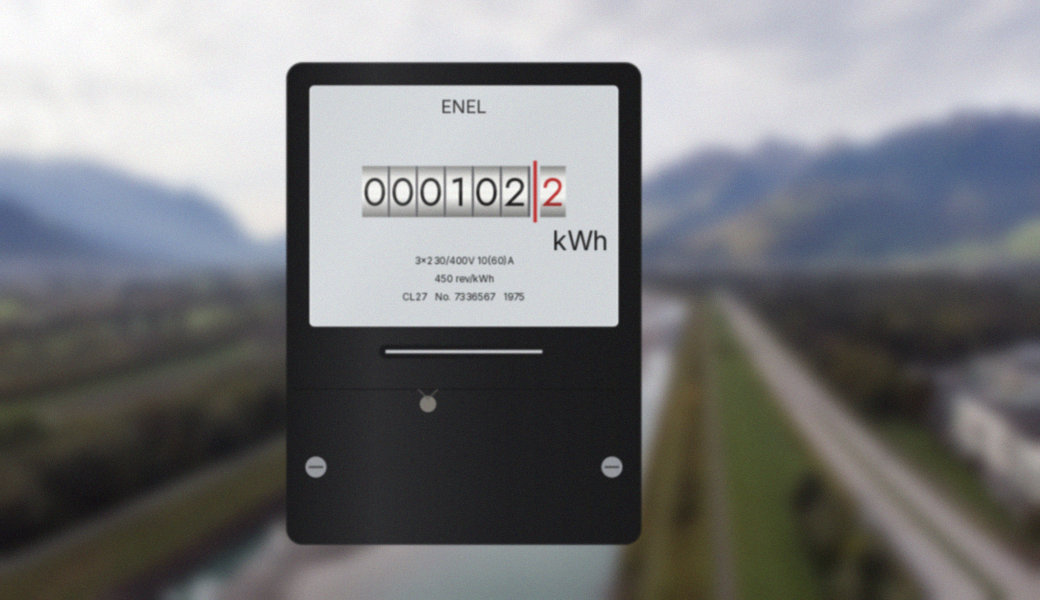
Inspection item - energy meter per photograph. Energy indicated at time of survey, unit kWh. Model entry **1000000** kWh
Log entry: **102.2** kWh
